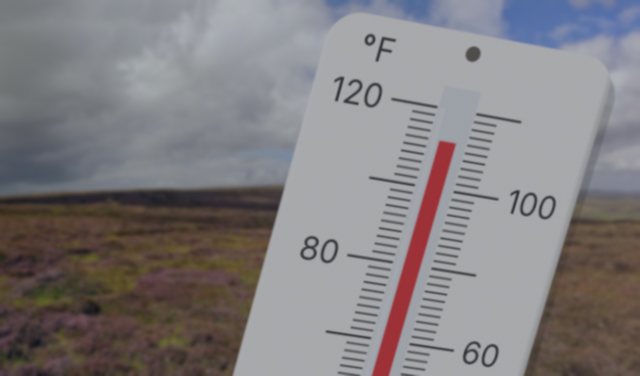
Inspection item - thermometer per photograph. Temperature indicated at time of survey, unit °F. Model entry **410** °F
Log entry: **112** °F
